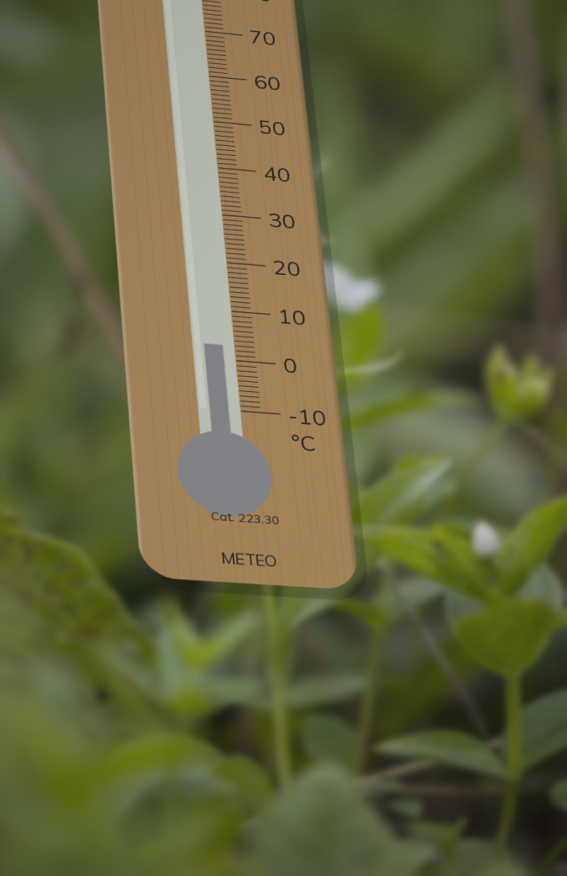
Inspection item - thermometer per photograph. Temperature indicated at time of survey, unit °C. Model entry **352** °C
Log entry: **3** °C
